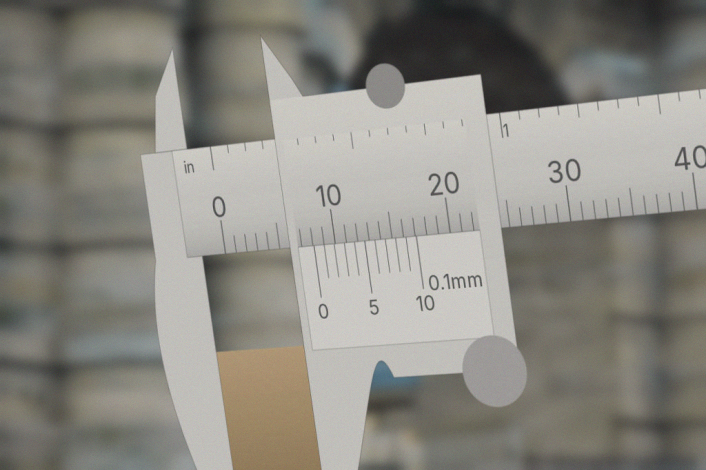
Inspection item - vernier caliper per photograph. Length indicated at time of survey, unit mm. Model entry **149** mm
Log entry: **8.1** mm
